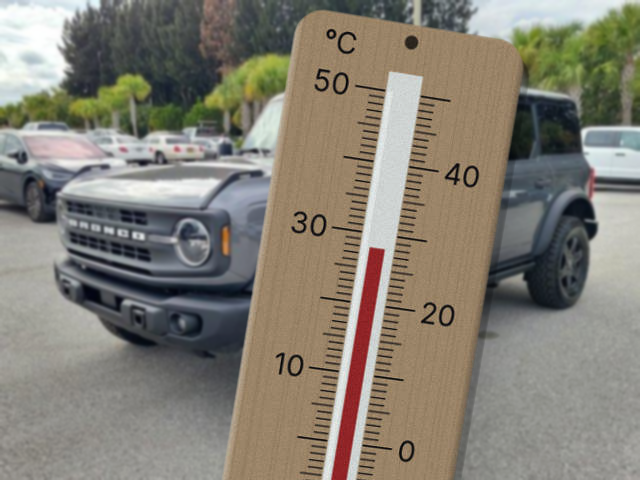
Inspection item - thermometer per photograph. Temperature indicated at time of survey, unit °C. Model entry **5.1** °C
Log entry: **28** °C
